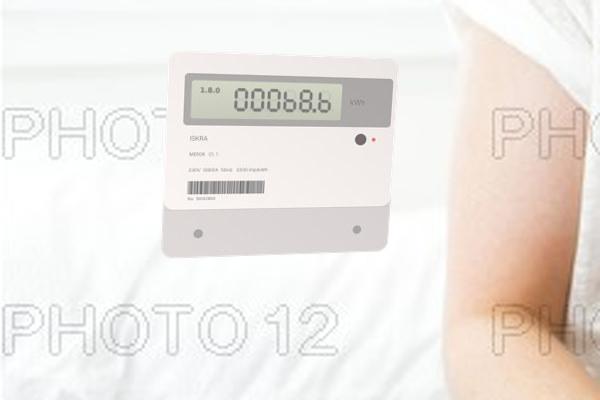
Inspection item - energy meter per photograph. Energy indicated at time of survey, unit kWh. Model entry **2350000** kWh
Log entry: **68.6** kWh
